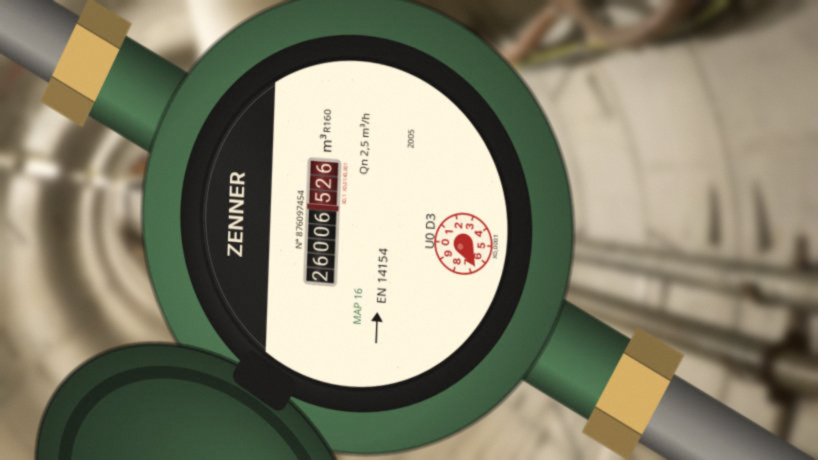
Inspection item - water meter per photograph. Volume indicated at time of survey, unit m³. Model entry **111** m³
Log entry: **26006.5266** m³
